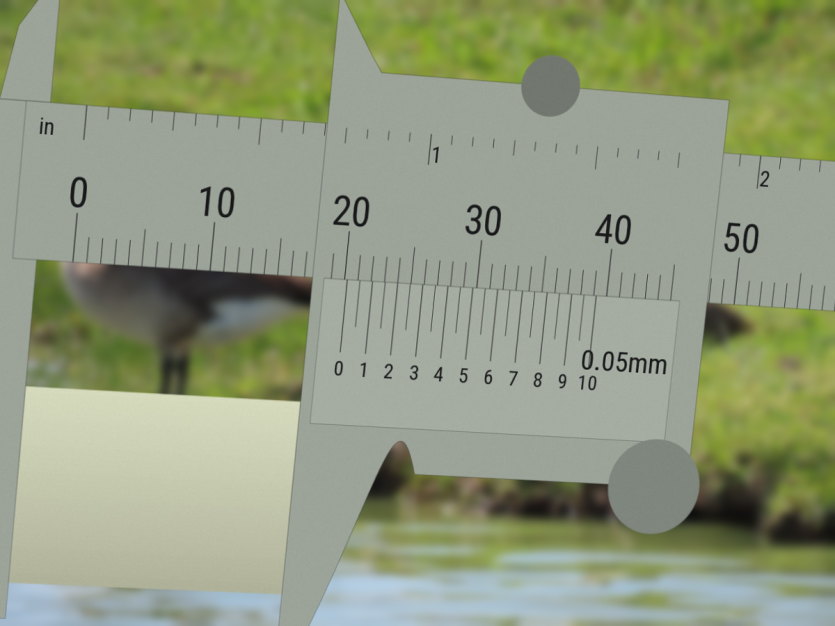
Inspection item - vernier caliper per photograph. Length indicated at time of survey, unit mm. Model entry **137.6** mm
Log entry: **20.2** mm
